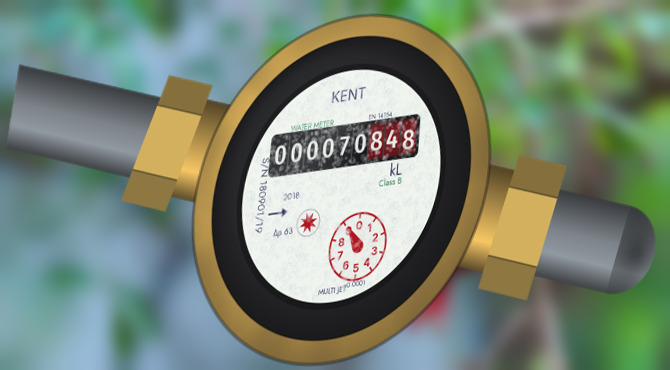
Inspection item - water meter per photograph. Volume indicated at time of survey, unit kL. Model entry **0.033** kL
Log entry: **70.8479** kL
